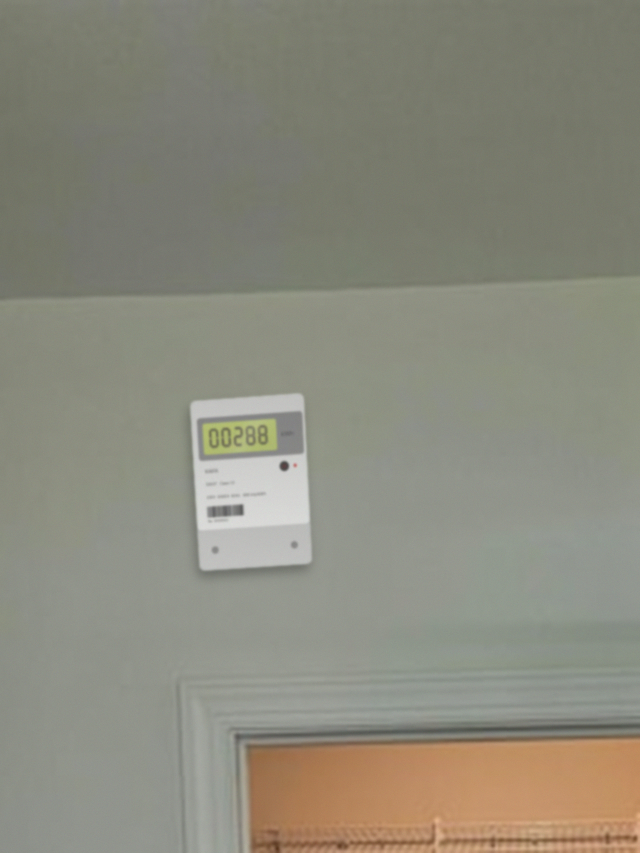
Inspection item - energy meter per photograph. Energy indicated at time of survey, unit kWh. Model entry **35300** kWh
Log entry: **288** kWh
